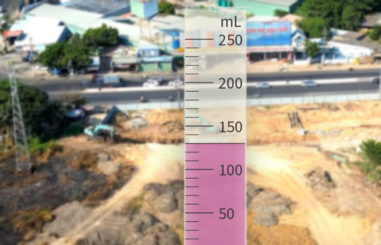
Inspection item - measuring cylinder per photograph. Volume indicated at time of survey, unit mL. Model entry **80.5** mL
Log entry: **130** mL
